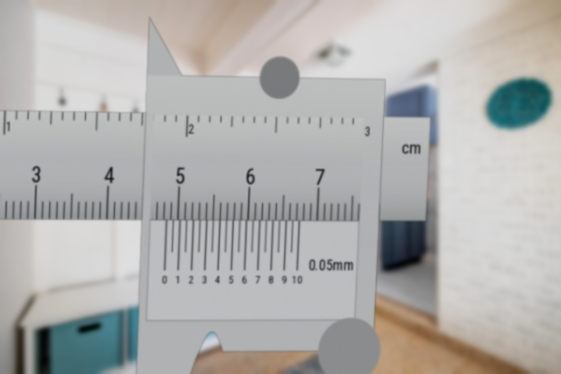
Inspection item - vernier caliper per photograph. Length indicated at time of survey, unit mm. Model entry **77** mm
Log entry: **48.4** mm
